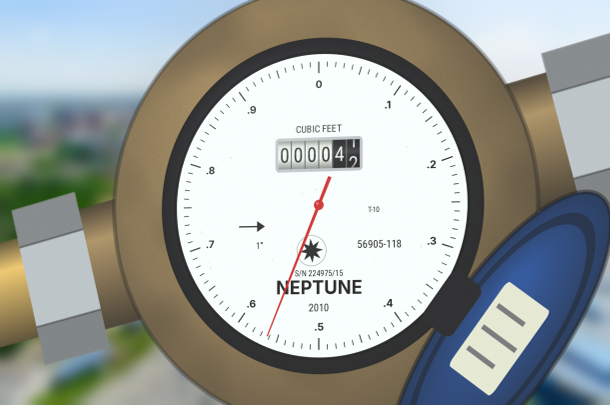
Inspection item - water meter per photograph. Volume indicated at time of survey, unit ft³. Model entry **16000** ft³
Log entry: **41.56** ft³
